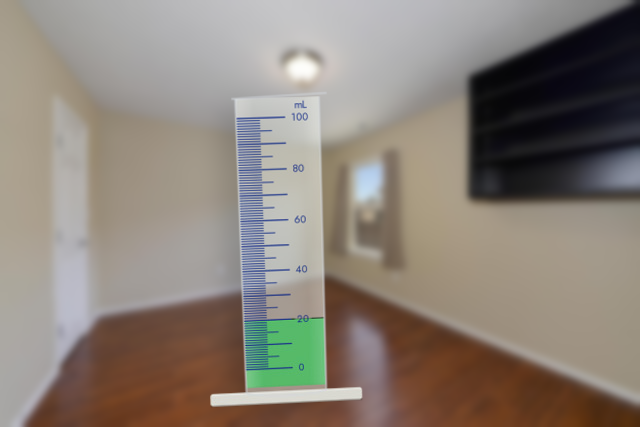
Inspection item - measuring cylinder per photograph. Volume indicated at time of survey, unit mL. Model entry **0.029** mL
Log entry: **20** mL
